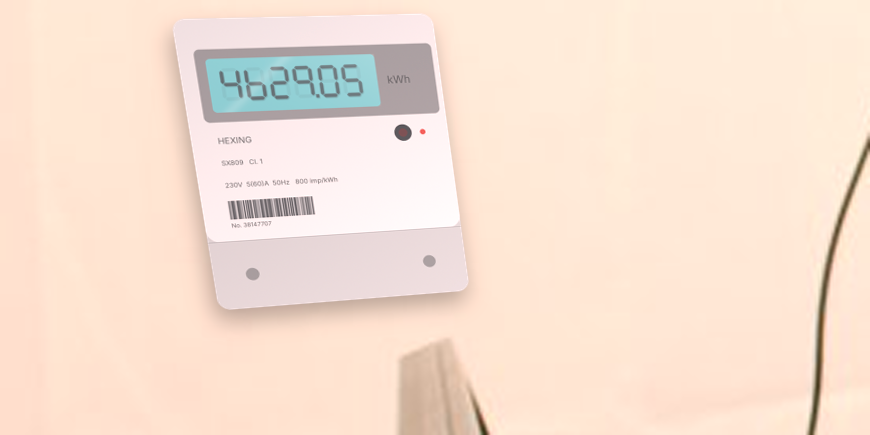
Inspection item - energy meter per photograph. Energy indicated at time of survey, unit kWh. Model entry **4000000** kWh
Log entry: **4629.05** kWh
